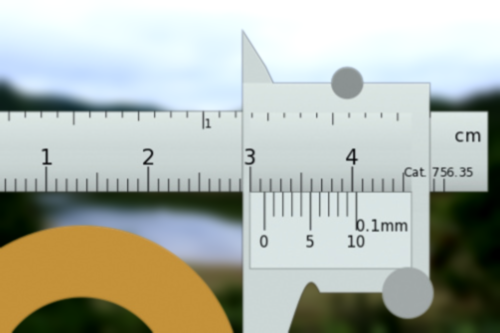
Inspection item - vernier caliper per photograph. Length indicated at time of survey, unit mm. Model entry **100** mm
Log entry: **31.4** mm
